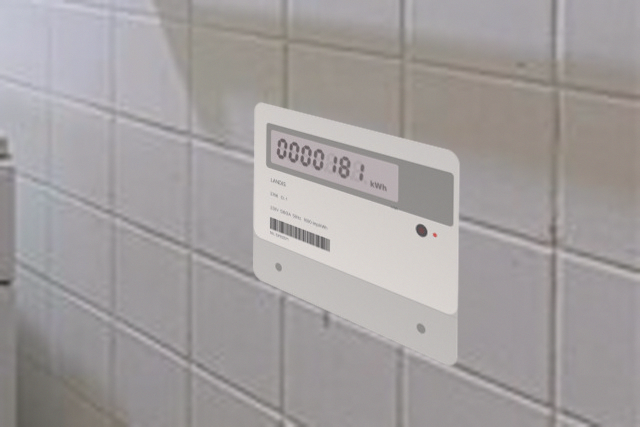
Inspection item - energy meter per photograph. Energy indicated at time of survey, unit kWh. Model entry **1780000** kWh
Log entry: **181** kWh
